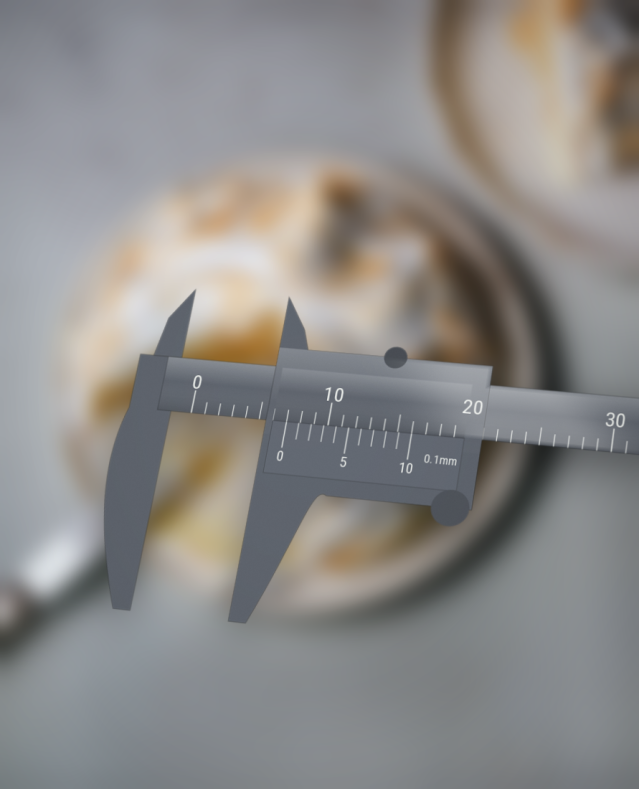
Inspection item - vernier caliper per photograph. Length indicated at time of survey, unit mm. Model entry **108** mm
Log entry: **7.0** mm
